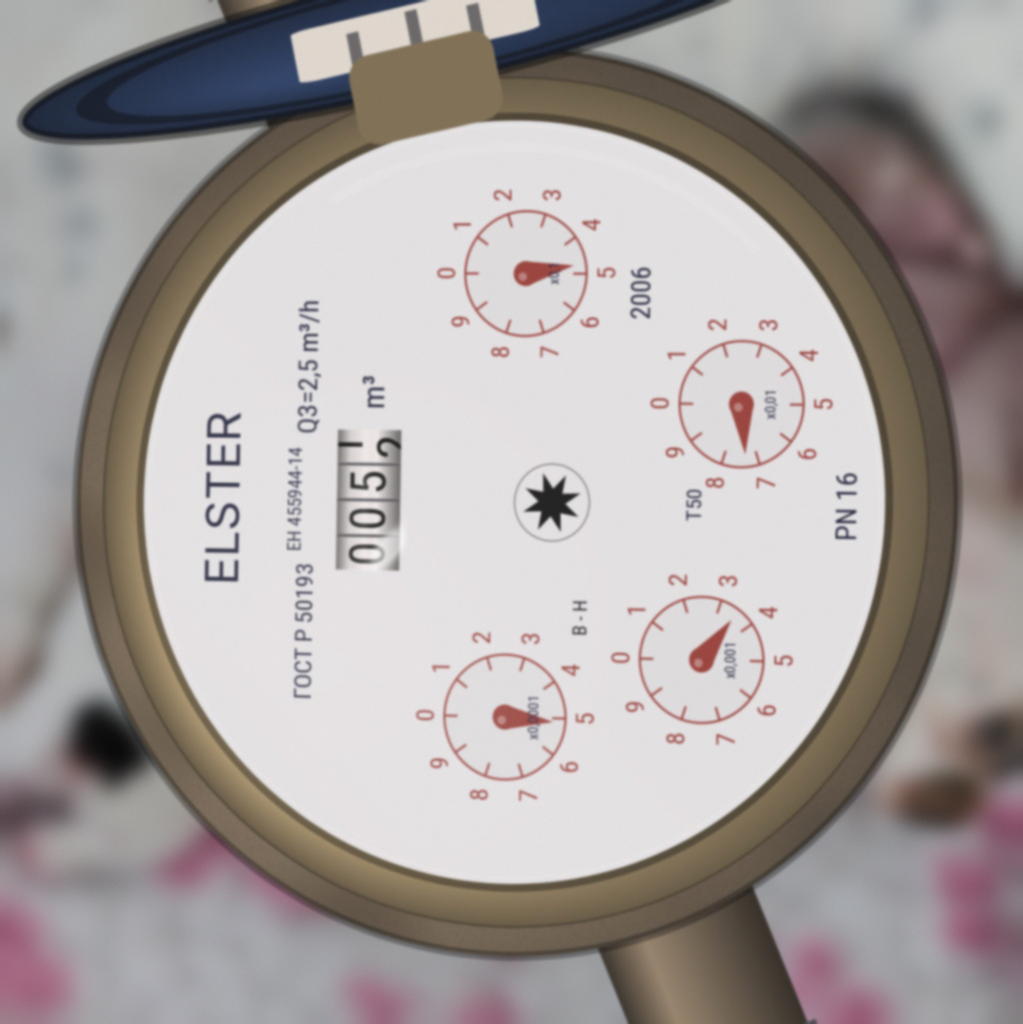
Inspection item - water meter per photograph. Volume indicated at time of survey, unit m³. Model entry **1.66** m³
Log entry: **51.4735** m³
